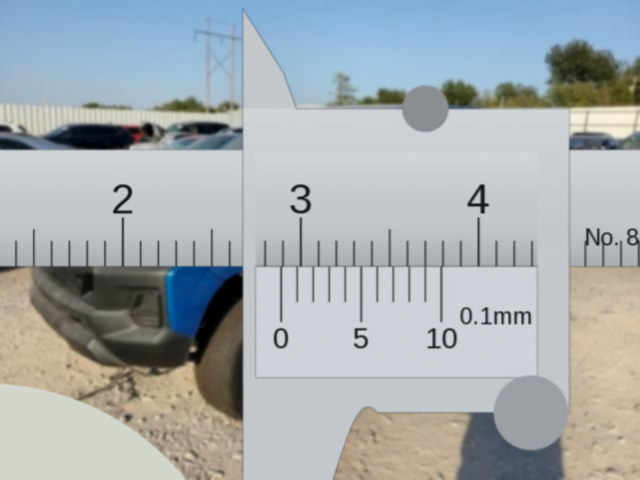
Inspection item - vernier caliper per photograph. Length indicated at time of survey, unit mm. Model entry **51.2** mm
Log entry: **28.9** mm
